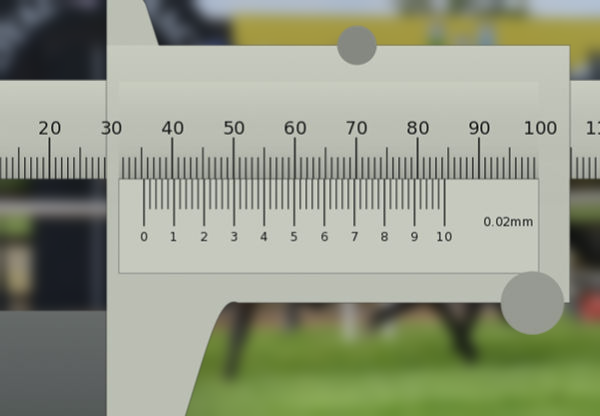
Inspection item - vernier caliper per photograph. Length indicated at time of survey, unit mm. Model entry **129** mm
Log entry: **35.4** mm
